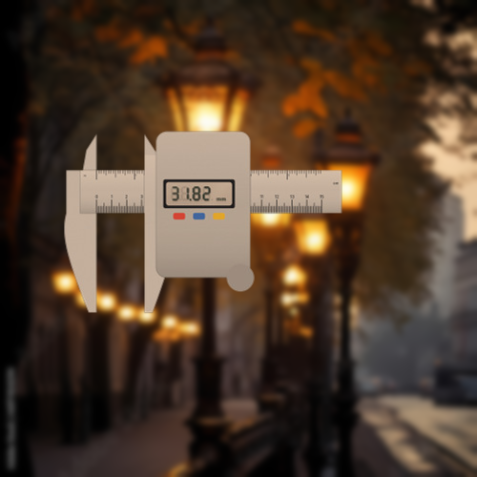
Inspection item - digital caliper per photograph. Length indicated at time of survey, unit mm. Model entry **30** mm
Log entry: **31.82** mm
